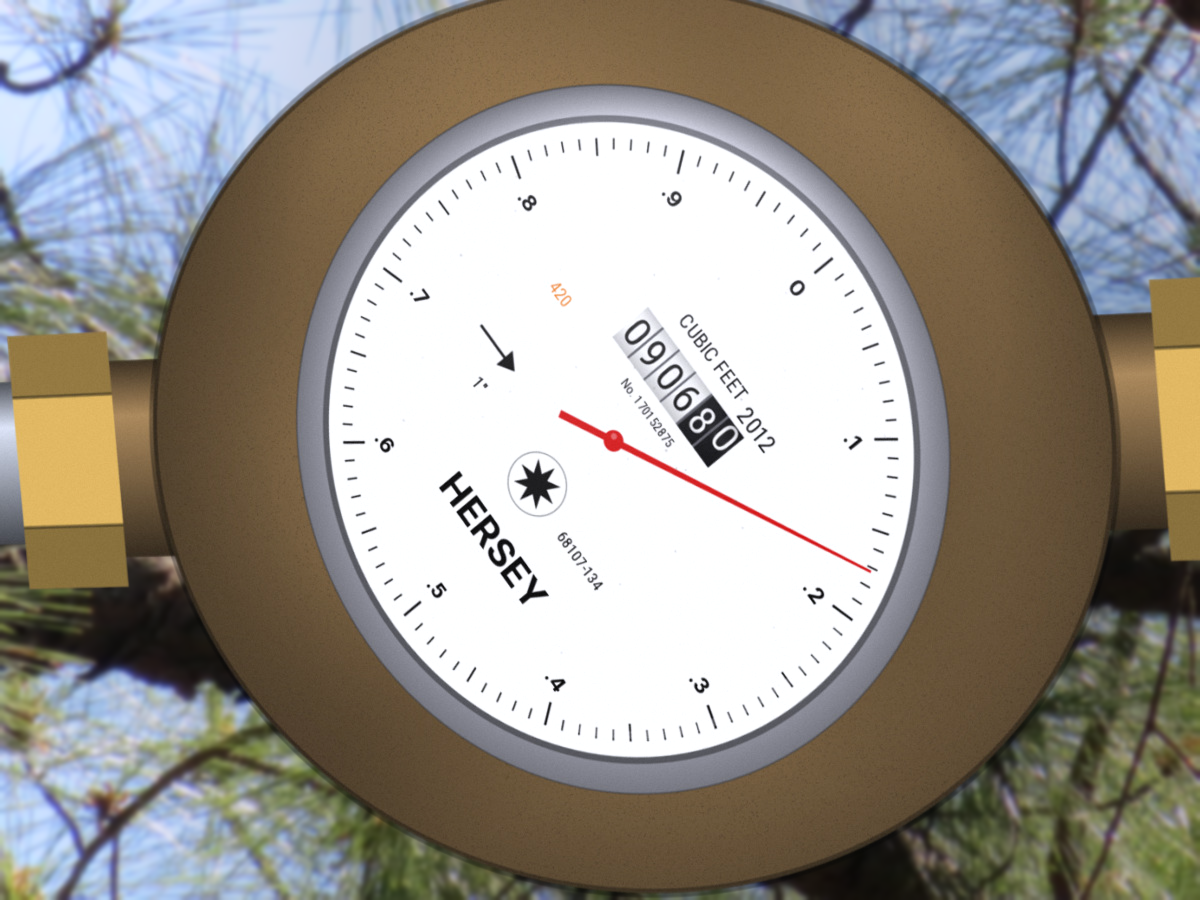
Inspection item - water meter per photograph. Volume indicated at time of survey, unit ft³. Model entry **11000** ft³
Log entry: **90680.17** ft³
